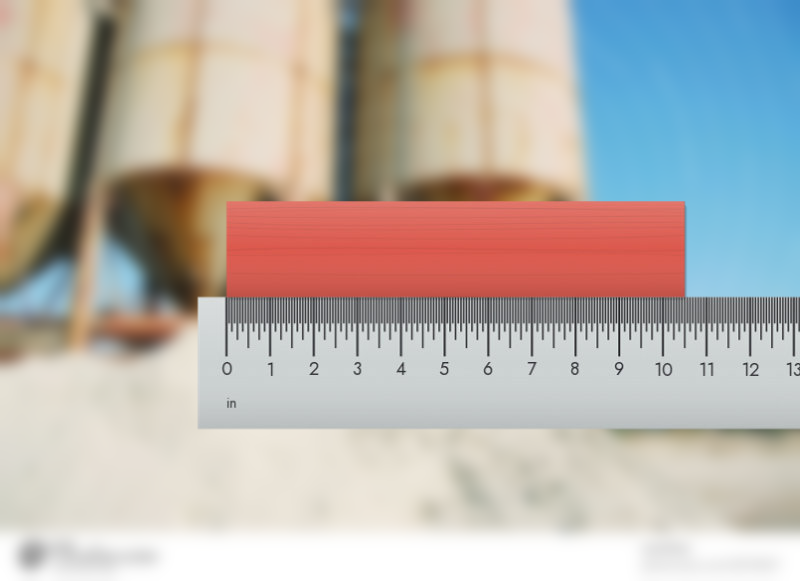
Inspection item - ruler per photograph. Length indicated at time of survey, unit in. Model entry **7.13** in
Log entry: **10.5** in
